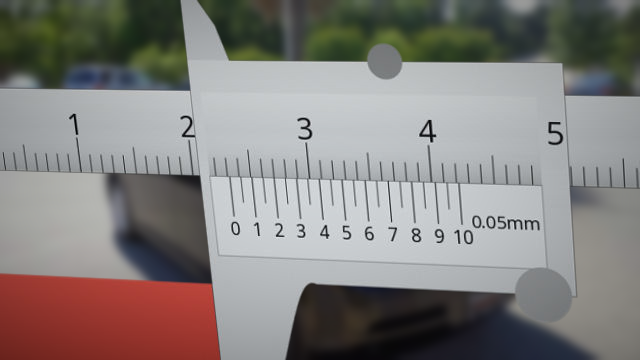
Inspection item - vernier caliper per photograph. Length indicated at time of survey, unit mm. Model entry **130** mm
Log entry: **23.2** mm
